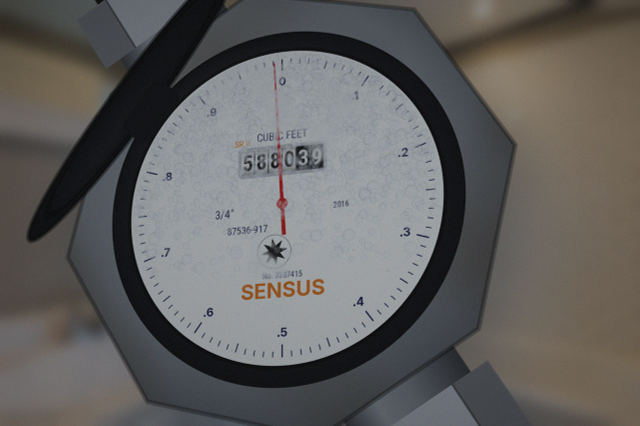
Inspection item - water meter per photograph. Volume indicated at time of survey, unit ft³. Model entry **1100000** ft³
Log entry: **588038.99** ft³
